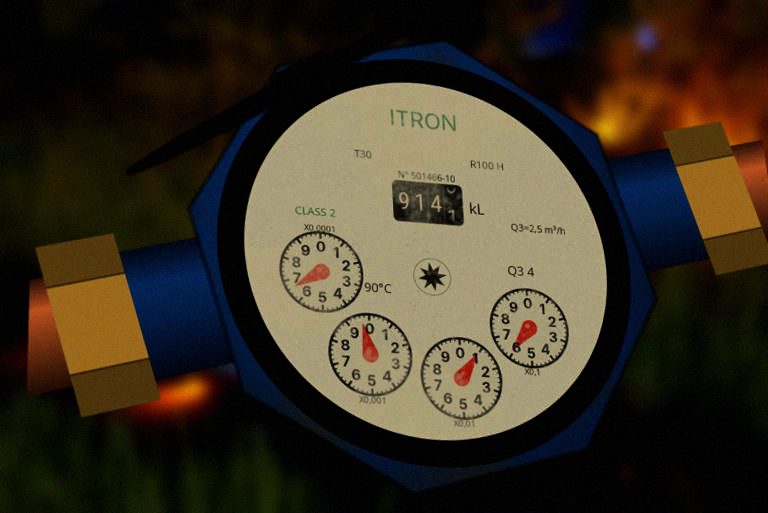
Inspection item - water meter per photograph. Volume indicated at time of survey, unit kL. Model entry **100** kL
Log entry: **9140.6096** kL
